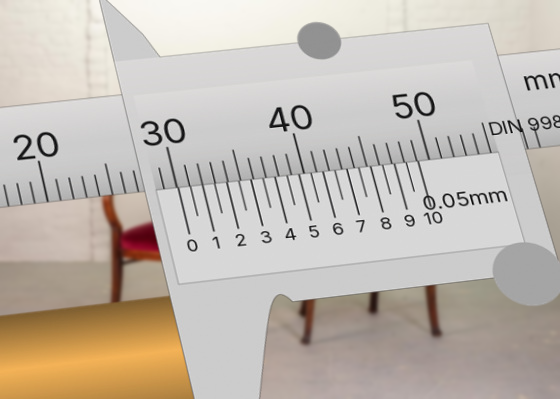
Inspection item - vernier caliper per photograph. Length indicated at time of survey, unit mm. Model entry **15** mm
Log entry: **30.1** mm
